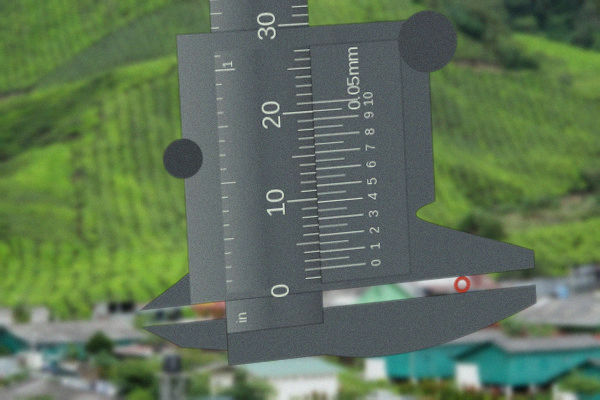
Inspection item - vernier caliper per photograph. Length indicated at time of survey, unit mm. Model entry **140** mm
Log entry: **2.0** mm
